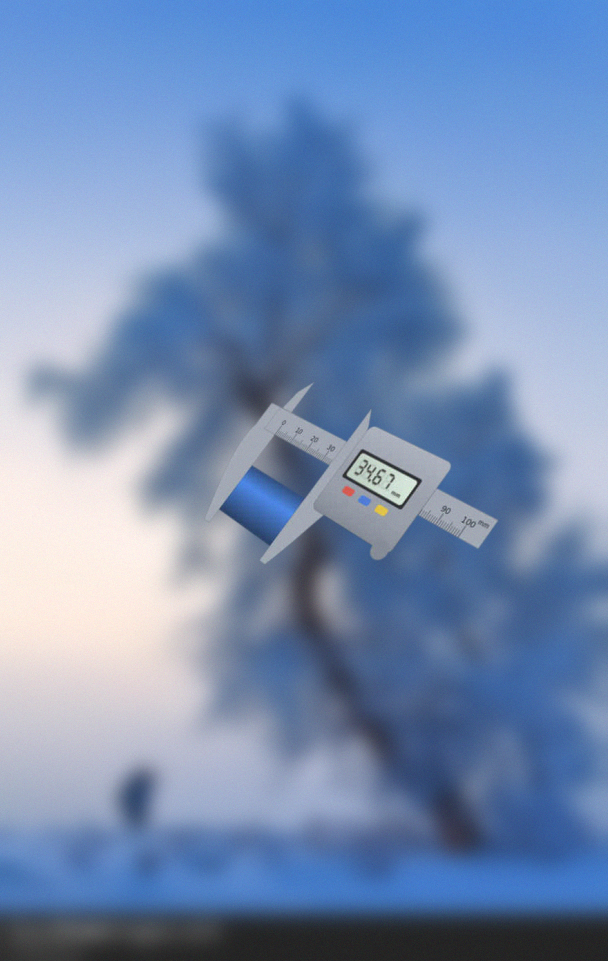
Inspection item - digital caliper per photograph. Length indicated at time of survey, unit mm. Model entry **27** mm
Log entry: **34.67** mm
